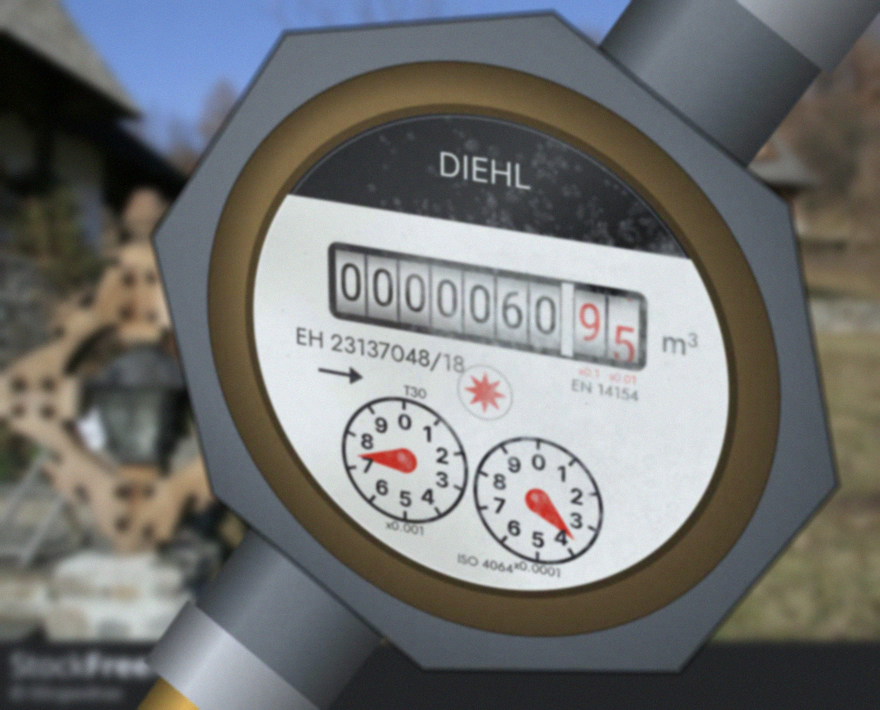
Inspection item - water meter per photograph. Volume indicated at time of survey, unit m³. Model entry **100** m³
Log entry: **60.9473** m³
